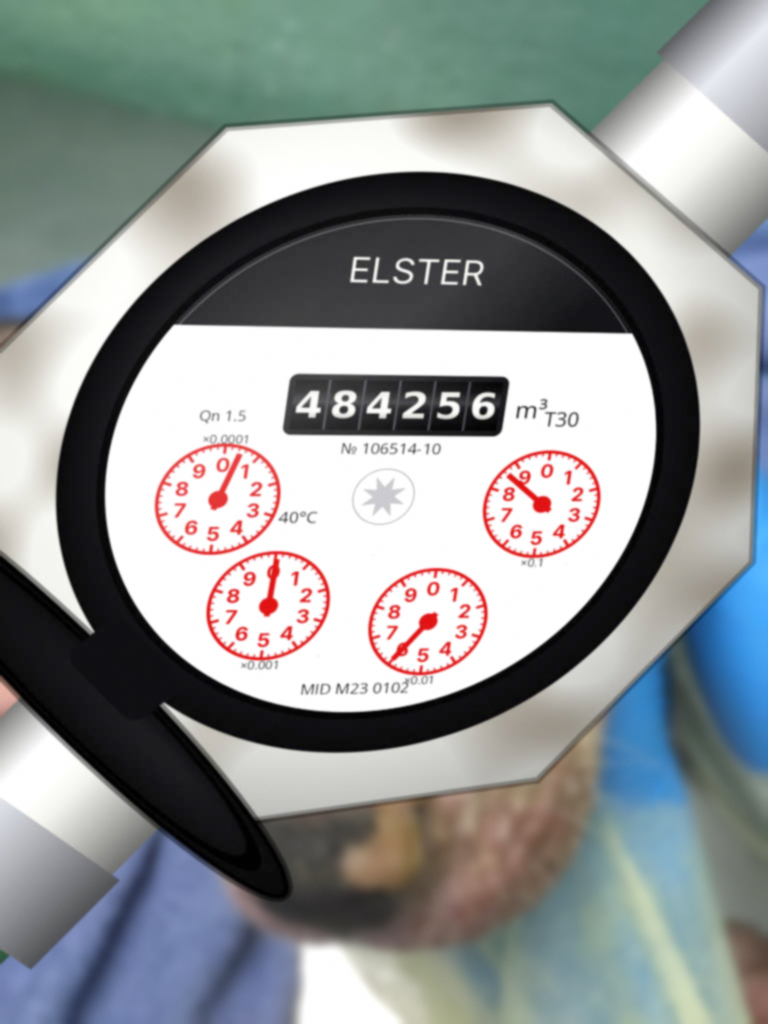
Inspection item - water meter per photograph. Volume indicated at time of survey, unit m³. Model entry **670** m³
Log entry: **484256.8600** m³
